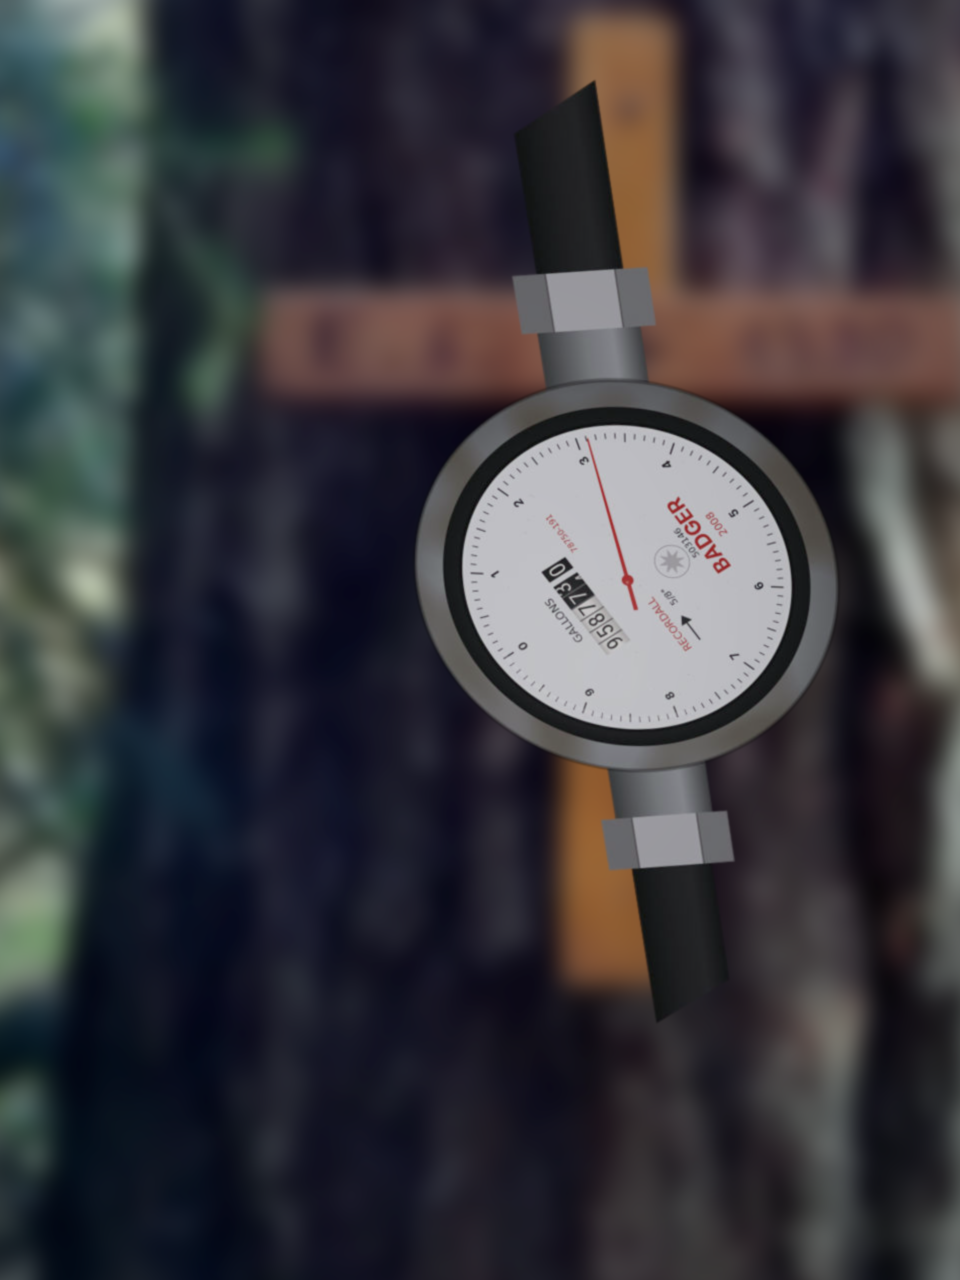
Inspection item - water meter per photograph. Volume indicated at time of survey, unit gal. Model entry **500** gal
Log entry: **9587733.1** gal
